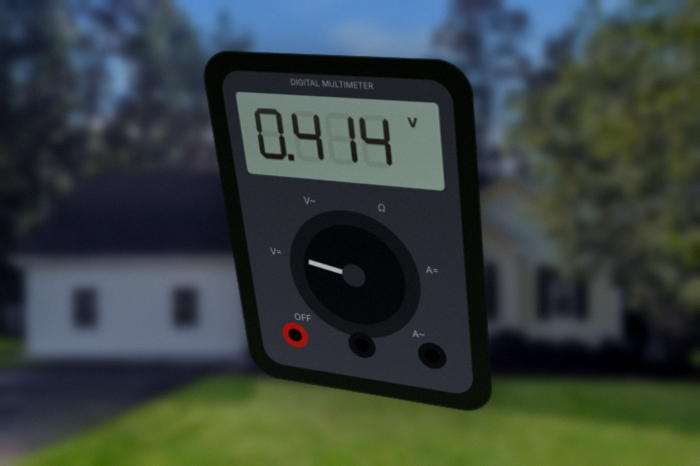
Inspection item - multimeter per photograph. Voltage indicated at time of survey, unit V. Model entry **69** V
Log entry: **0.414** V
